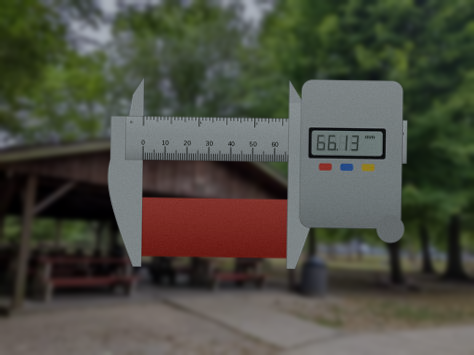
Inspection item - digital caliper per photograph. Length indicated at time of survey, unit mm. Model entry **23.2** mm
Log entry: **66.13** mm
